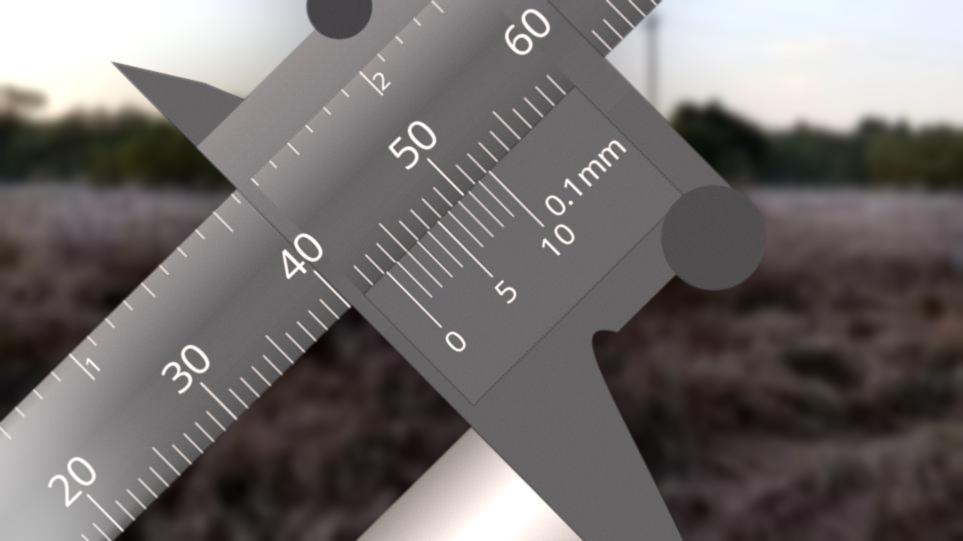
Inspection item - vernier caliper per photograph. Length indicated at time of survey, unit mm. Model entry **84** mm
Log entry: **43.2** mm
